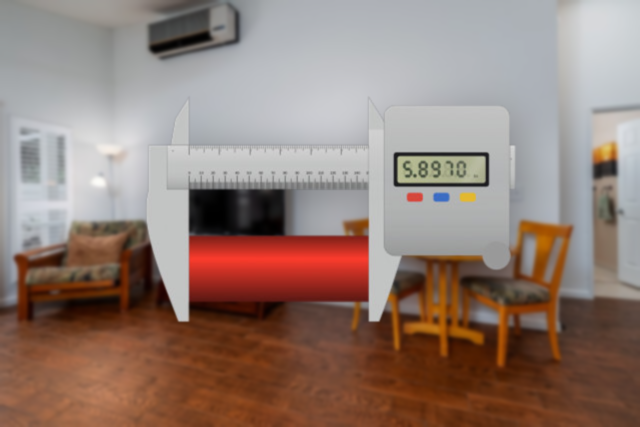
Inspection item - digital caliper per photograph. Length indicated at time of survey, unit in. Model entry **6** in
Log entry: **5.8970** in
